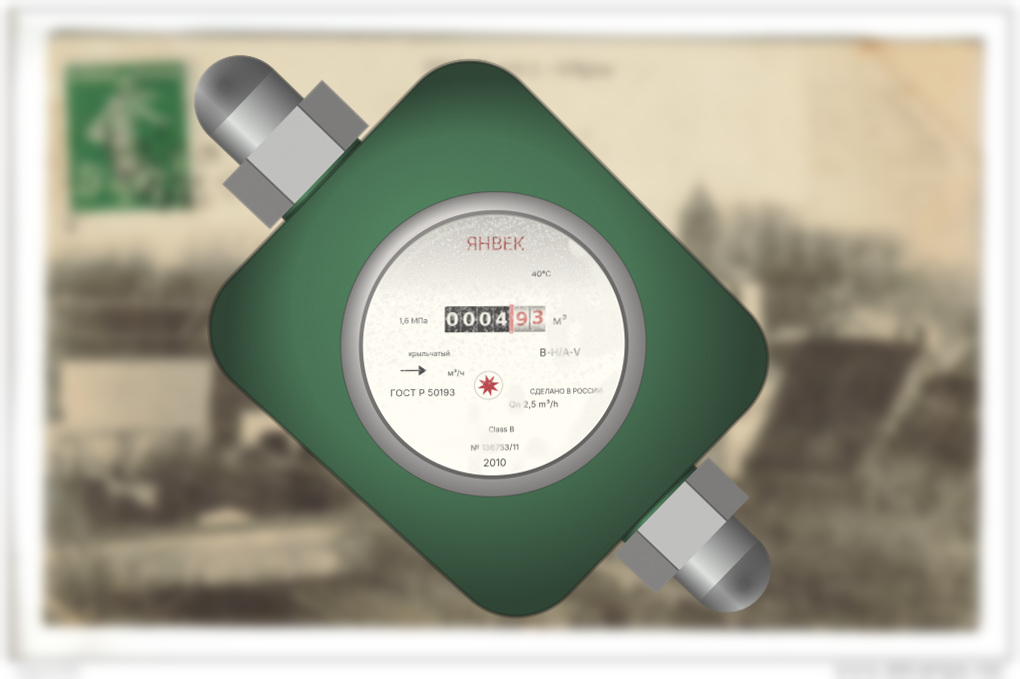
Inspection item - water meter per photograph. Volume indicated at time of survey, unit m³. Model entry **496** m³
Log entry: **4.93** m³
